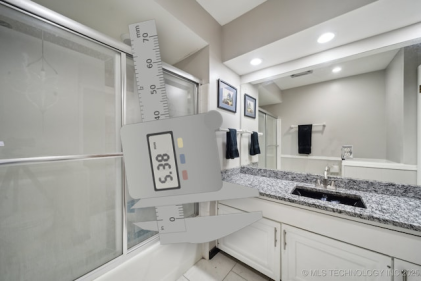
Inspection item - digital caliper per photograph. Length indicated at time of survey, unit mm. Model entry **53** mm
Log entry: **5.38** mm
